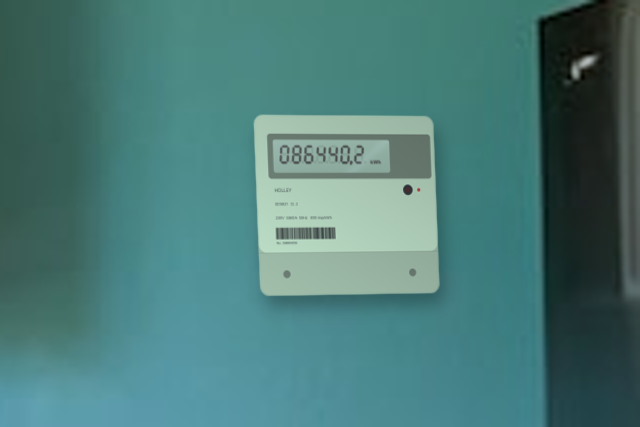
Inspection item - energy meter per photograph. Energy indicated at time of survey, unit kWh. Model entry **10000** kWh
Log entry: **86440.2** kWh
